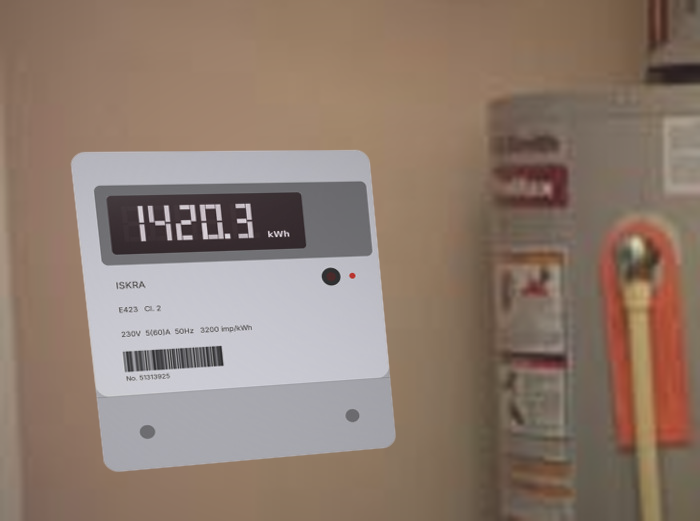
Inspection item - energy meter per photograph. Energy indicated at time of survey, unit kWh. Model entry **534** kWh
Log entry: **1420.3** kWh
